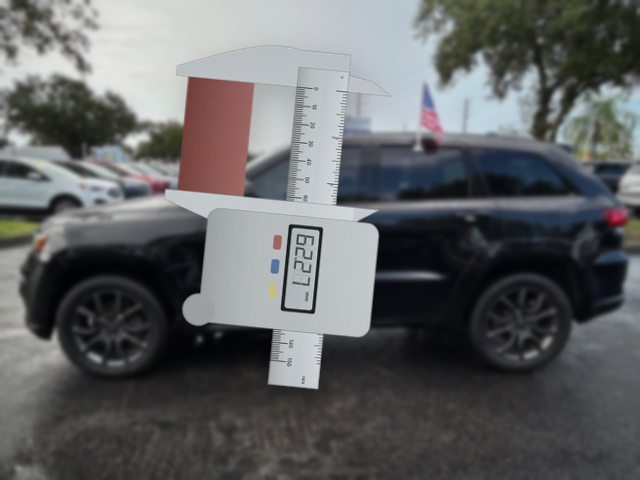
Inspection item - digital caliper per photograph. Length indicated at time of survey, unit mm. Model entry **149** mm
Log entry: **62.27** mm
